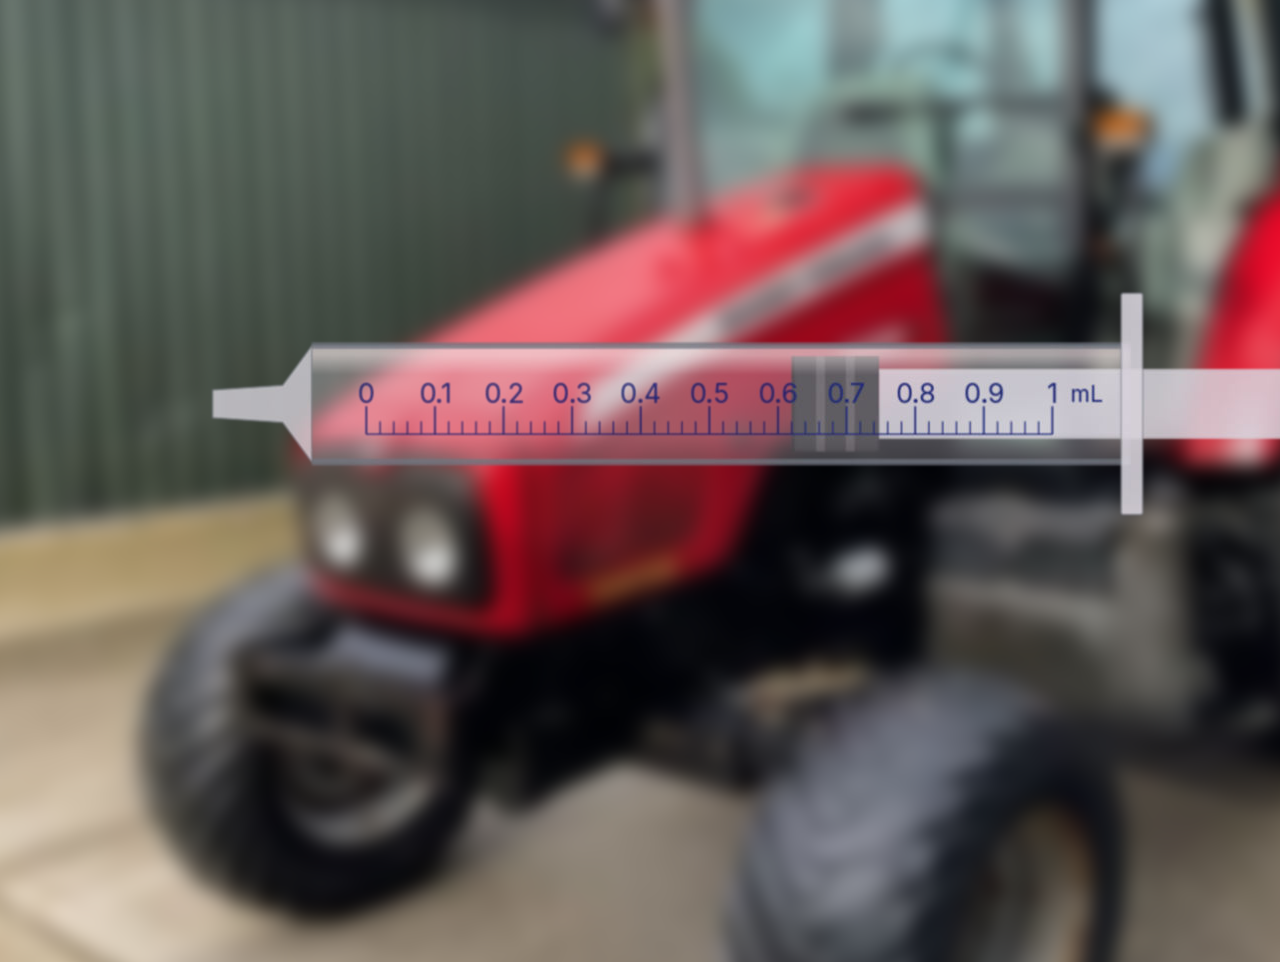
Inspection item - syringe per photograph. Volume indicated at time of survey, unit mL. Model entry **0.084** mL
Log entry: **0.62** mL
